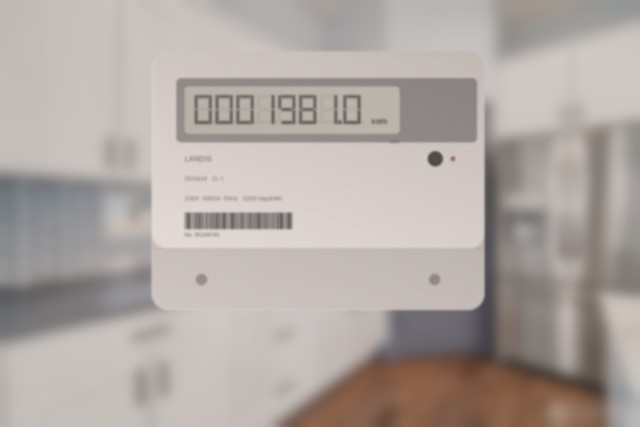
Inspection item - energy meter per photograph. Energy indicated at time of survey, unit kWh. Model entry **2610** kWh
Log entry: **1981.0** kWh
